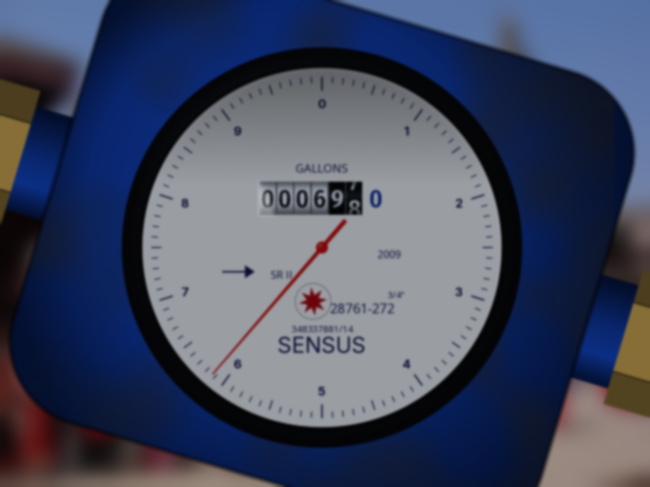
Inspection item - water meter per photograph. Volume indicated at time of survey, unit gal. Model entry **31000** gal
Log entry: **6976.1** gal
